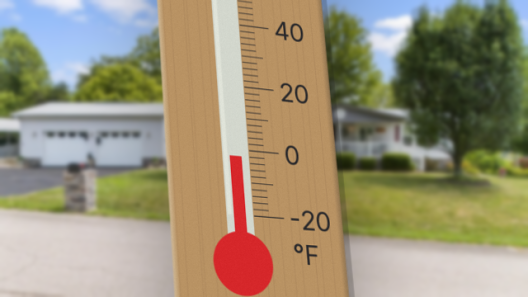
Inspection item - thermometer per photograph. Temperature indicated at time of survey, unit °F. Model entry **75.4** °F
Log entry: **-2** °F
